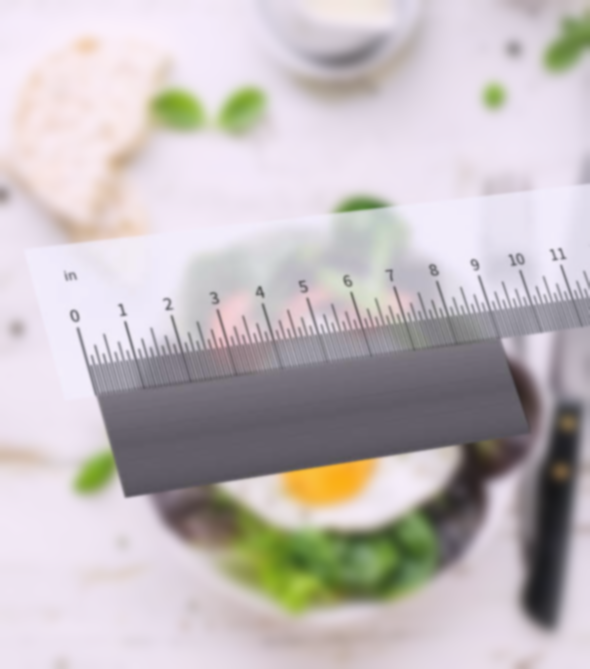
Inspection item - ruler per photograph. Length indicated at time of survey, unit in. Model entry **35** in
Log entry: **9** in
